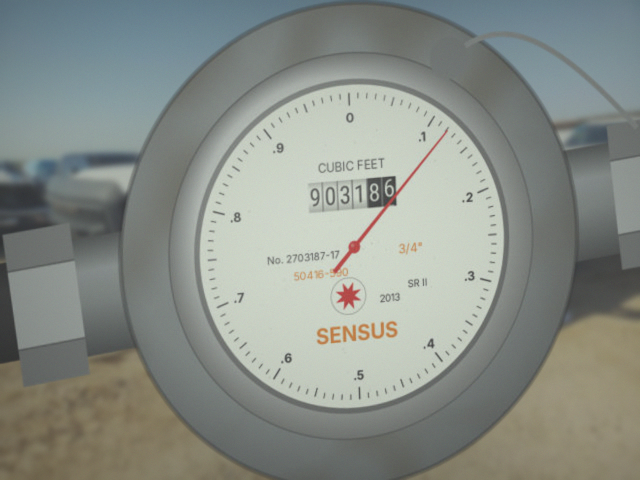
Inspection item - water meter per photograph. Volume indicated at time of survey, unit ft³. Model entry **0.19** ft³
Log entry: **903186.12** ft³
